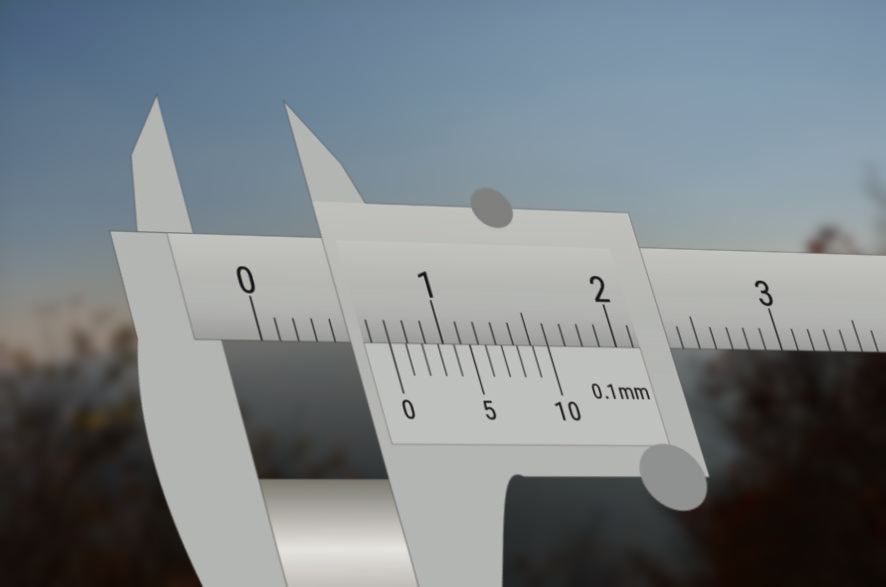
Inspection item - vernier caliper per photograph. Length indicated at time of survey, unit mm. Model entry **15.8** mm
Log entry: **7.0** mm
